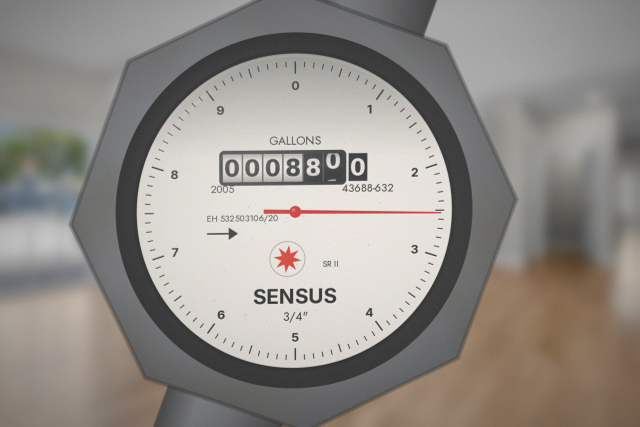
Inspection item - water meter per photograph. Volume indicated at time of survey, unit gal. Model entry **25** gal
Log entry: **8802.5** gal
